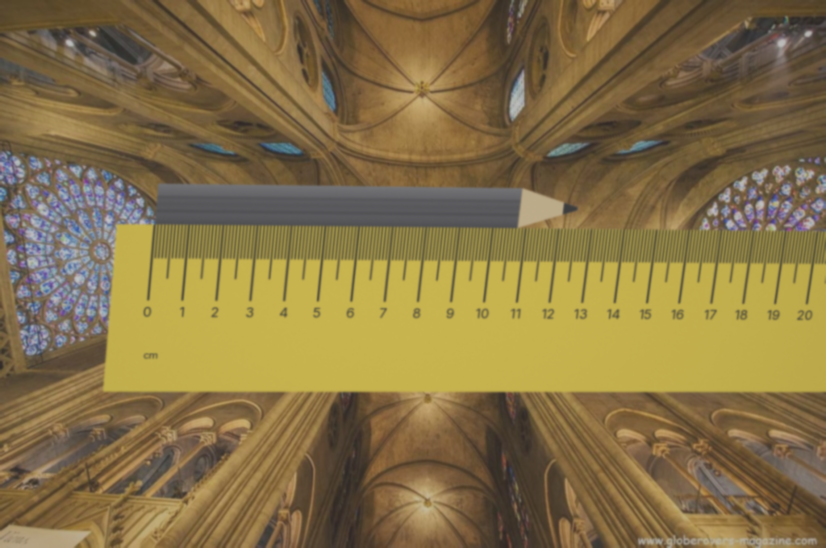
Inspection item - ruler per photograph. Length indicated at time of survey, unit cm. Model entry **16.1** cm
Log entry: **12.5** cm
